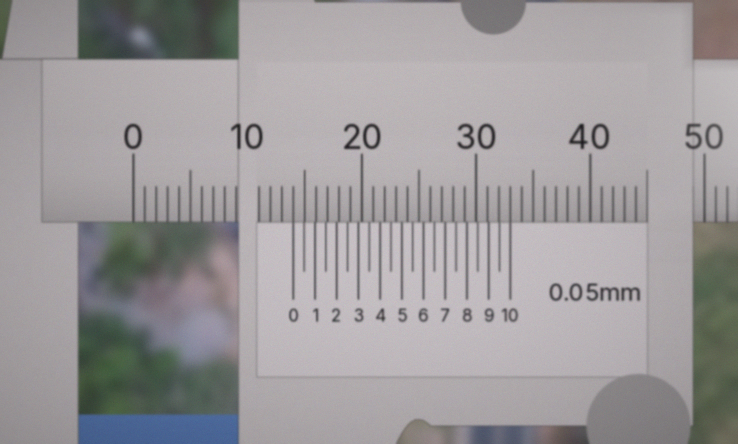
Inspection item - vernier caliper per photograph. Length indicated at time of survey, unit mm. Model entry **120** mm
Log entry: **14.0** mm
